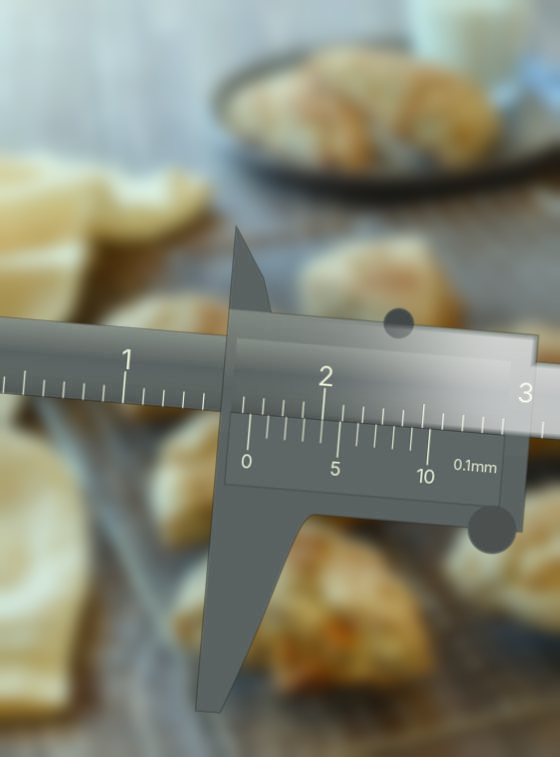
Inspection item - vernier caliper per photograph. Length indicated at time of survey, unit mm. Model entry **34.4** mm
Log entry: **16.4** mm
